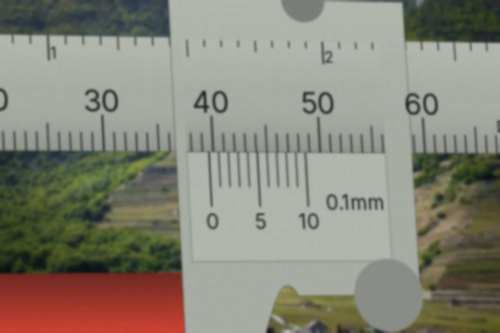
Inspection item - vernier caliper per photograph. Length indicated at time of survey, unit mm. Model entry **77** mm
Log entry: **39.6** mm
